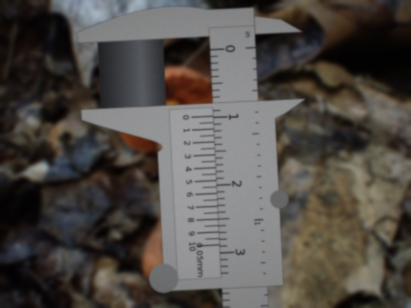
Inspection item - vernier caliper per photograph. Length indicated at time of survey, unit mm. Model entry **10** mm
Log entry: **9.8** mm
